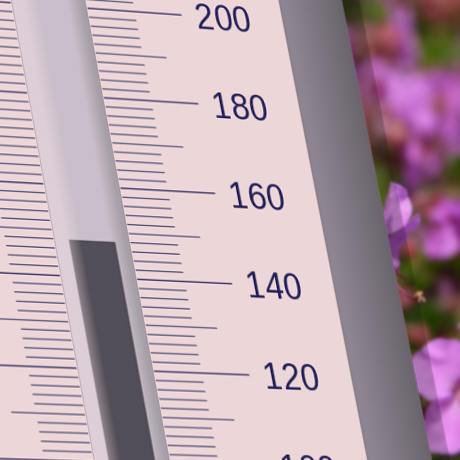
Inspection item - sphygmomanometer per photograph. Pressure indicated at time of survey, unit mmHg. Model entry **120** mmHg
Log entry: **148** mmHg
